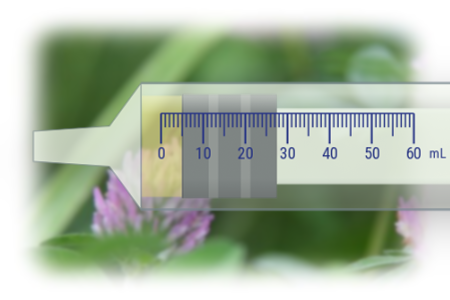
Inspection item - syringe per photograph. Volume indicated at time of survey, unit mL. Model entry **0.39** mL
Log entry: **5** mL
